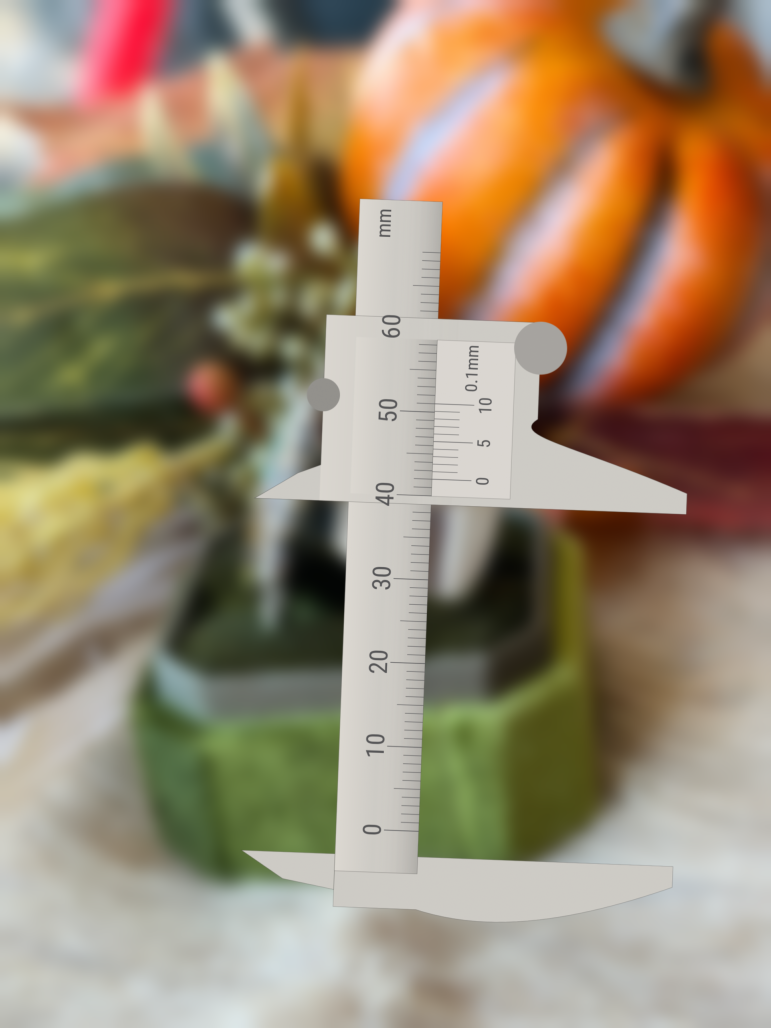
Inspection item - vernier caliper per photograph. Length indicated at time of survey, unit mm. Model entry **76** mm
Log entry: **42.0** mm
